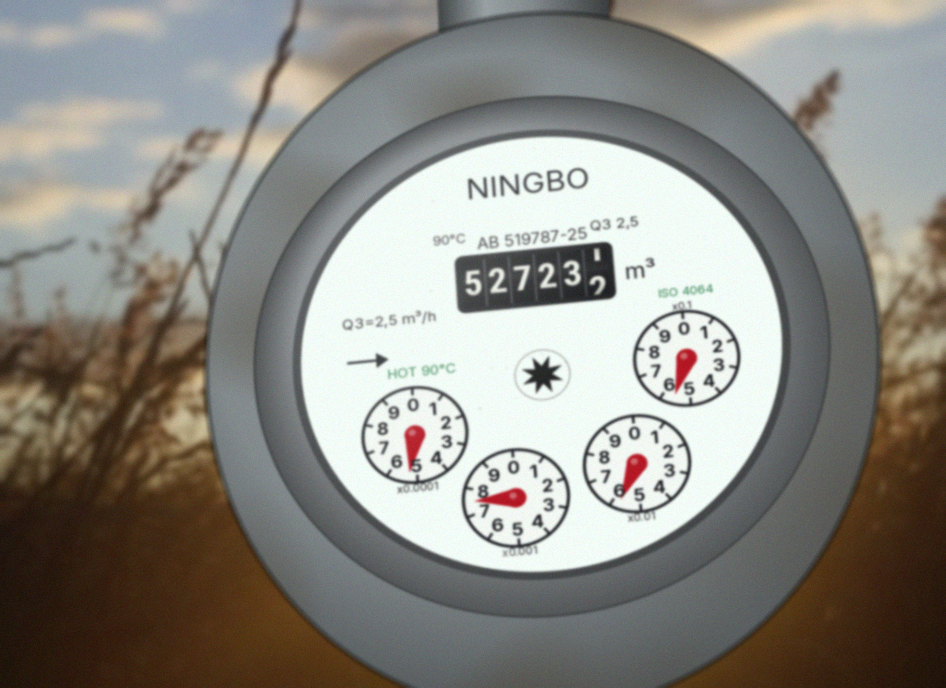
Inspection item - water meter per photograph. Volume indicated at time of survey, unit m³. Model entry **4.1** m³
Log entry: **527231.5575** m³
